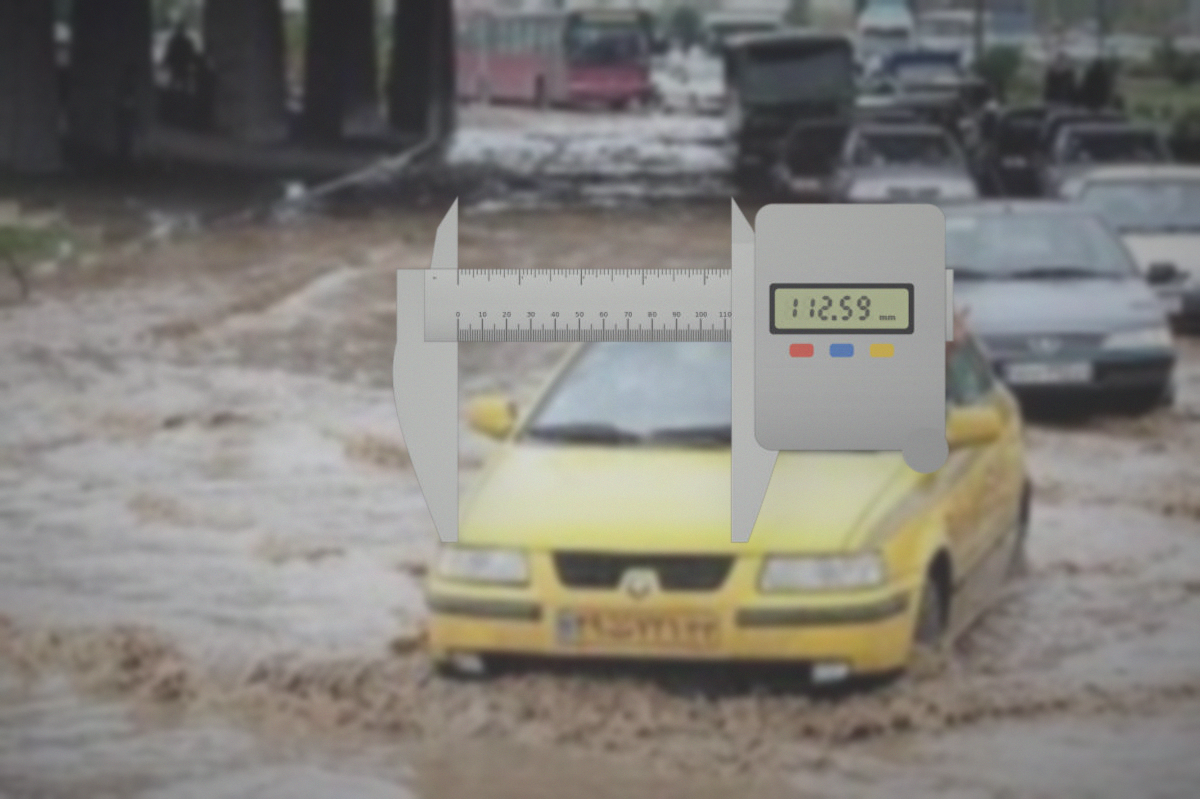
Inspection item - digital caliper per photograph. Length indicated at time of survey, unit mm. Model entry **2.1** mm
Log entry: **112.59** mm
